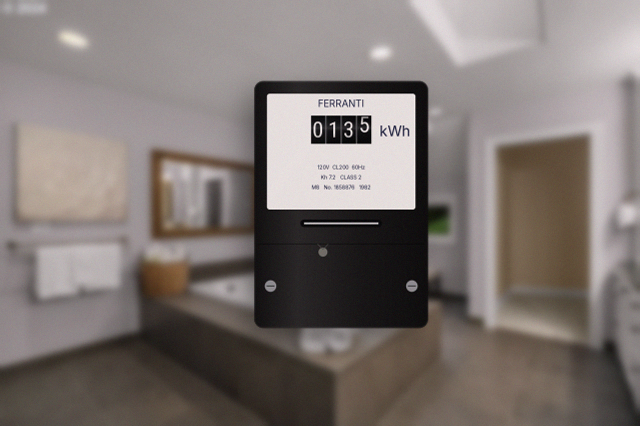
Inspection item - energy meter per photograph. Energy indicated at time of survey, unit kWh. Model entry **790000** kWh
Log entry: **135** kWh
